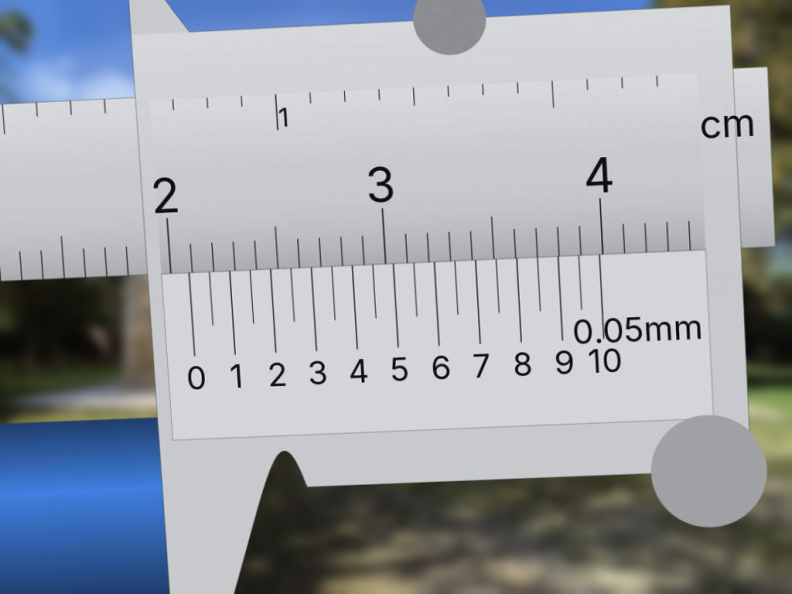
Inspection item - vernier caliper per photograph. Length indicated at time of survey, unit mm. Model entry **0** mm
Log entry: **20.85** mm
